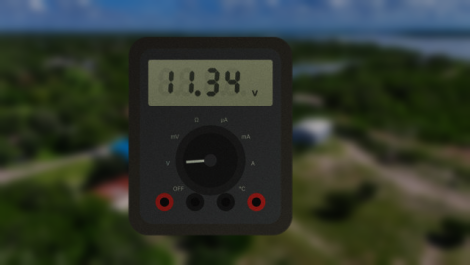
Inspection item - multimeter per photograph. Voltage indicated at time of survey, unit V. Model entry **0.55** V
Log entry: **11.34** V
